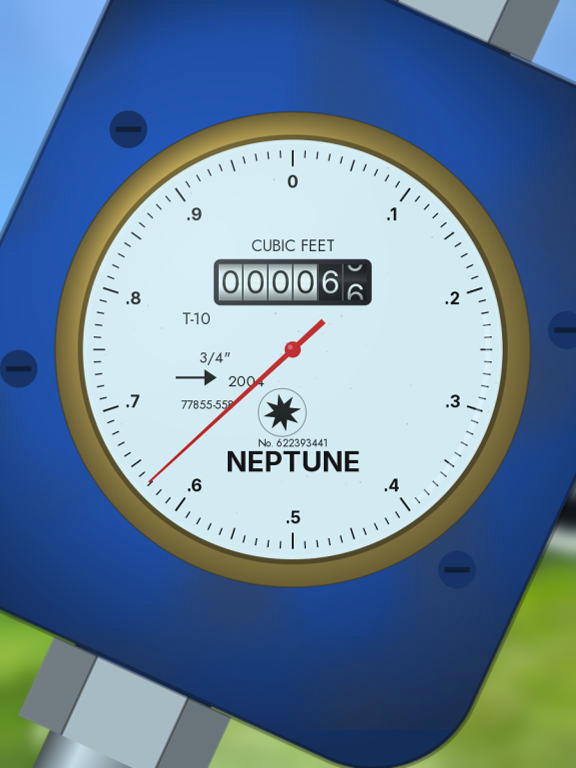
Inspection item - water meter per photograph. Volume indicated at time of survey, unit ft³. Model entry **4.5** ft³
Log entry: **65.63** ft³
